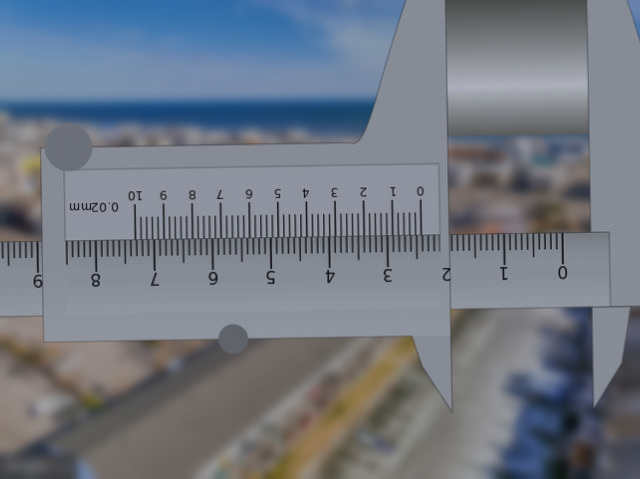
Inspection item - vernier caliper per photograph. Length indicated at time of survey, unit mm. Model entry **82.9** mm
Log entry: **24.2** mm
